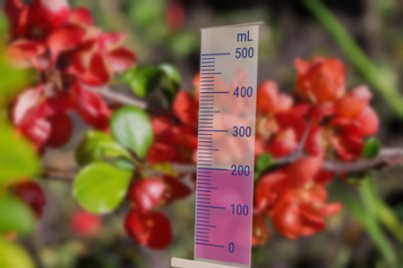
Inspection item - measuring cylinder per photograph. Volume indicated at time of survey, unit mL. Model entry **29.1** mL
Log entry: **200** mL
